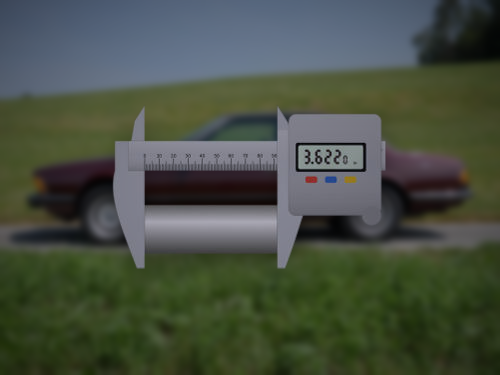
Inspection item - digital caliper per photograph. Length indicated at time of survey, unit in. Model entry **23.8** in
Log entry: **3.6220** in
